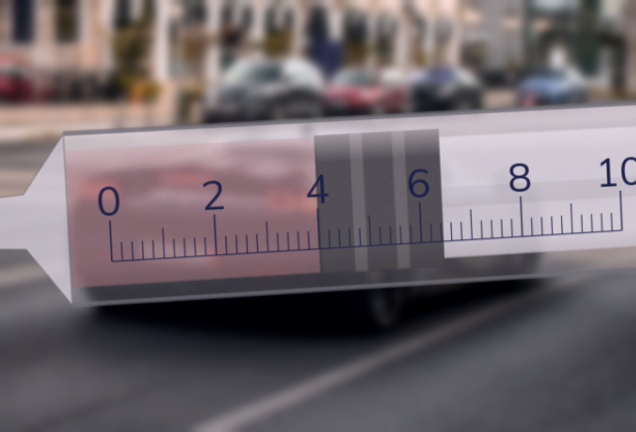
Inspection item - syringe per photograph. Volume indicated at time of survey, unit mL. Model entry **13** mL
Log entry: **4** mL
